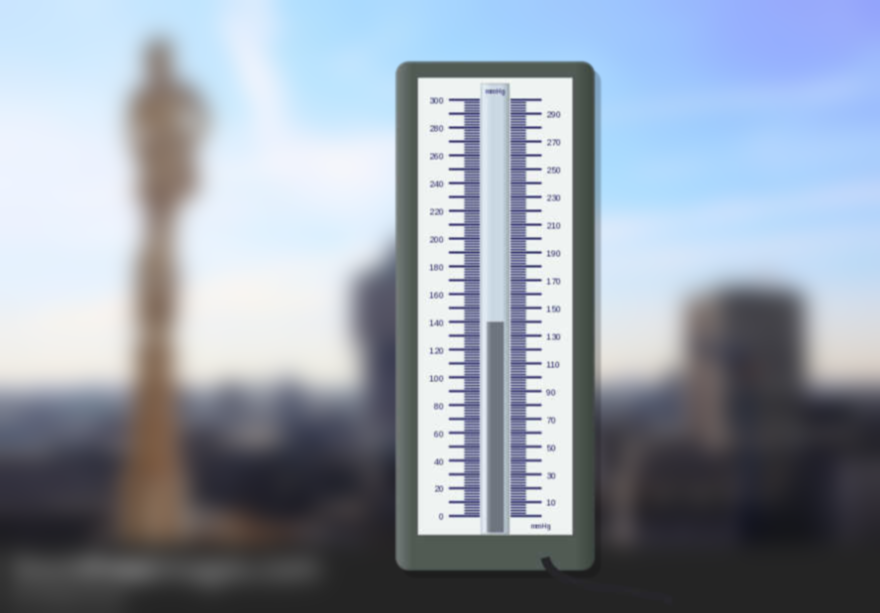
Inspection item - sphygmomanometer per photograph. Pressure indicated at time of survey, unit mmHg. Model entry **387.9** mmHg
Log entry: **140** mmHg
